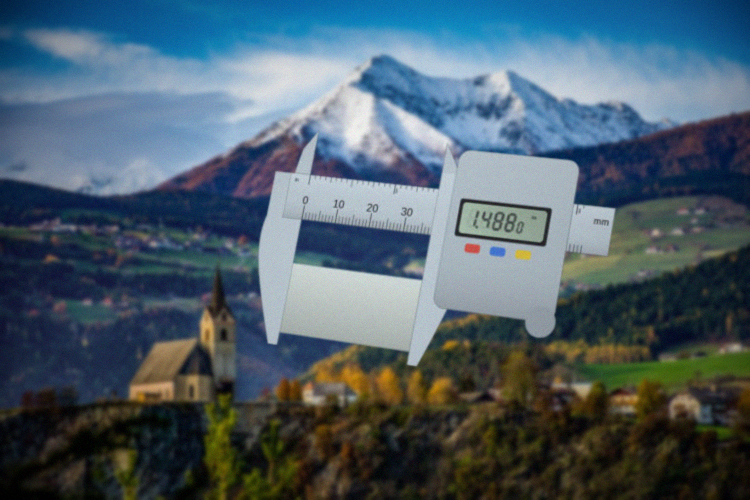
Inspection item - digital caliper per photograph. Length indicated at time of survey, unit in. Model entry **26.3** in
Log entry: **1.4880** in
